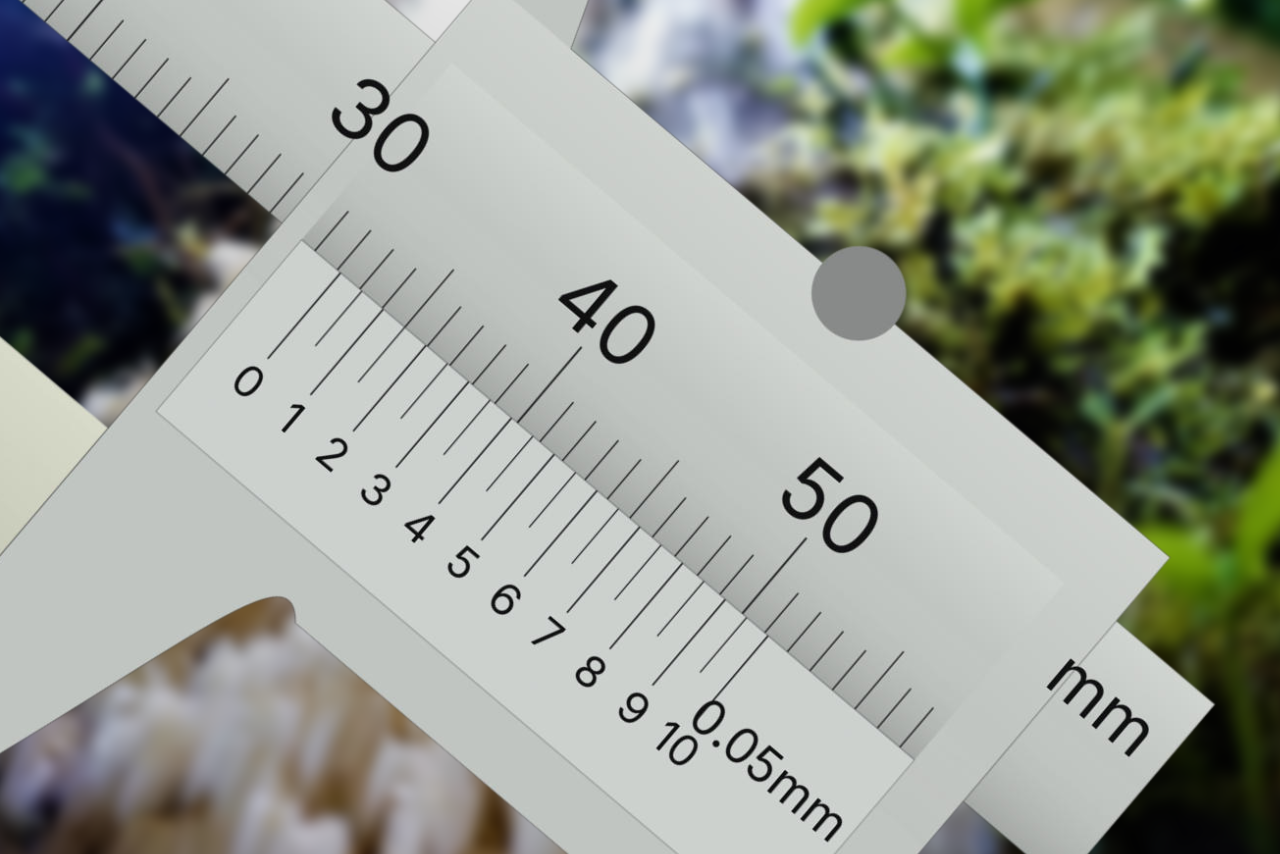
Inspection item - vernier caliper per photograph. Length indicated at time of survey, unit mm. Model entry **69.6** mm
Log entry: **32.15** mm
